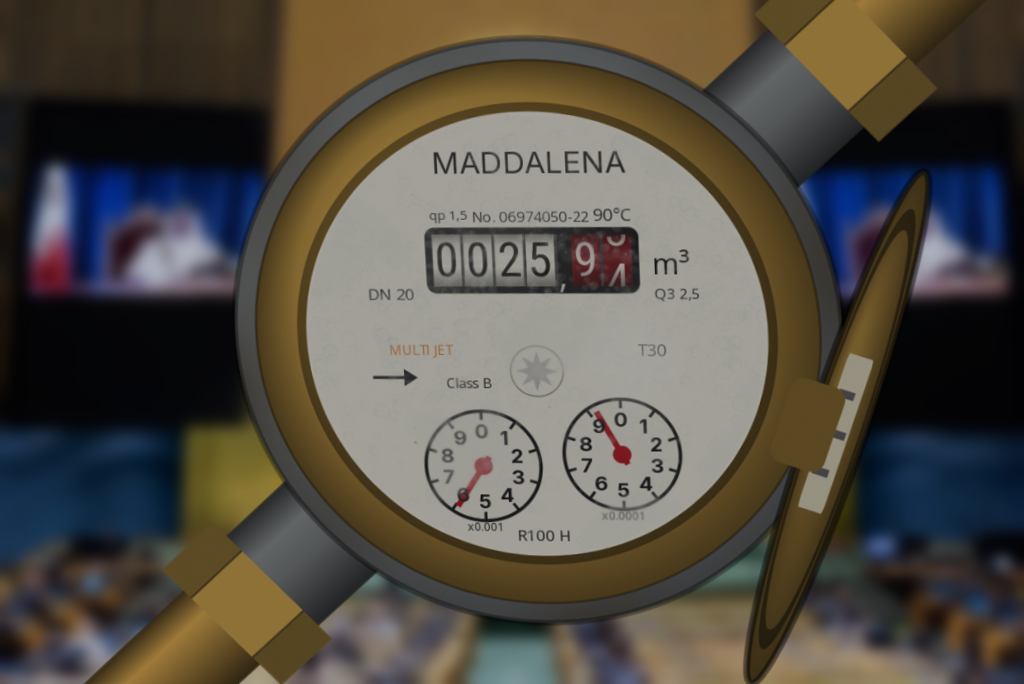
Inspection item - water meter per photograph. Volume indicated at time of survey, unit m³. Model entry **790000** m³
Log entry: **25.9359** m³
